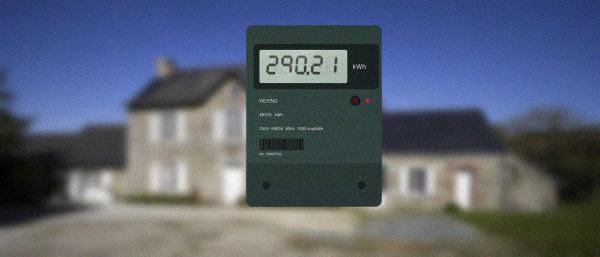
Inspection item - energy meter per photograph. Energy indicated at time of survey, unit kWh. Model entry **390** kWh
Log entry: **290.21** kWh
